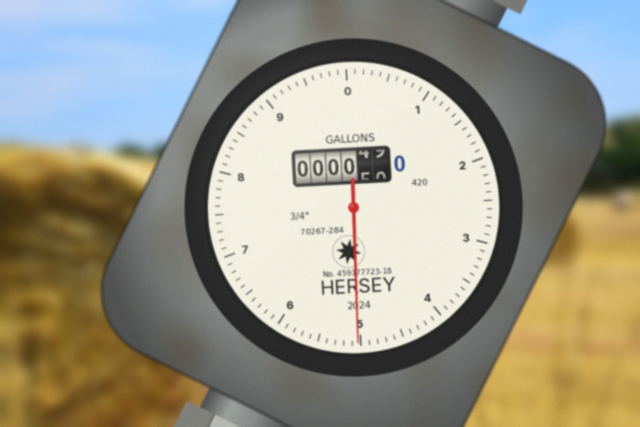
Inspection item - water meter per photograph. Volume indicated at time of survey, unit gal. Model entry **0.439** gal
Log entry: **495.0** gal
